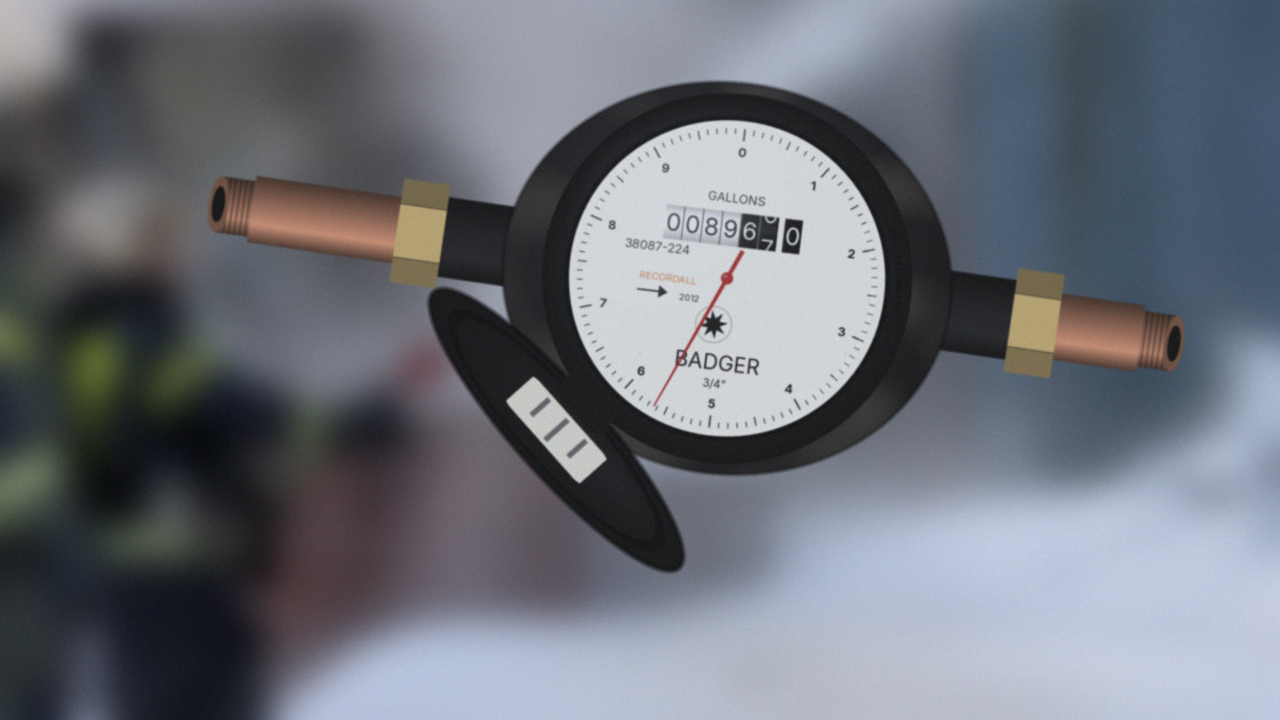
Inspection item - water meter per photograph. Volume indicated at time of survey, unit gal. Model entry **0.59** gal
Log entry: **89665.6** gal
